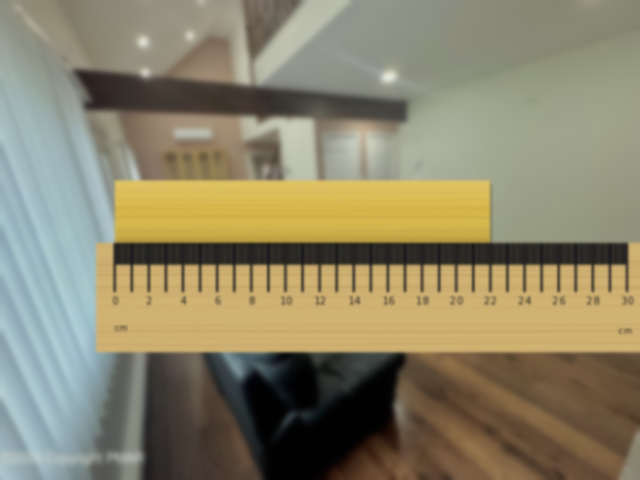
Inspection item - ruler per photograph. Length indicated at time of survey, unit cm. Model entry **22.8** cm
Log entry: **22** cm
